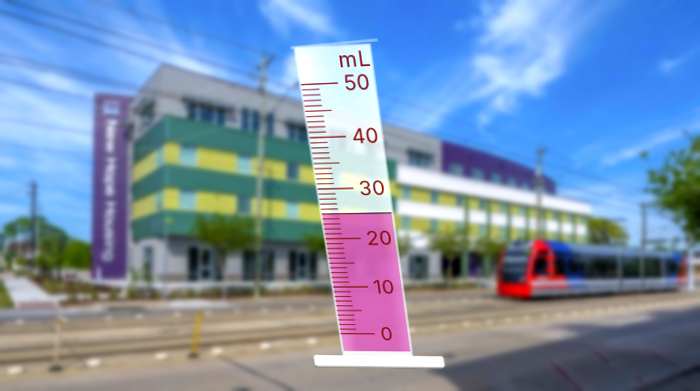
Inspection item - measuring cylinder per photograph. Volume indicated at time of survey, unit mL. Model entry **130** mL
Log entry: **25** mL
